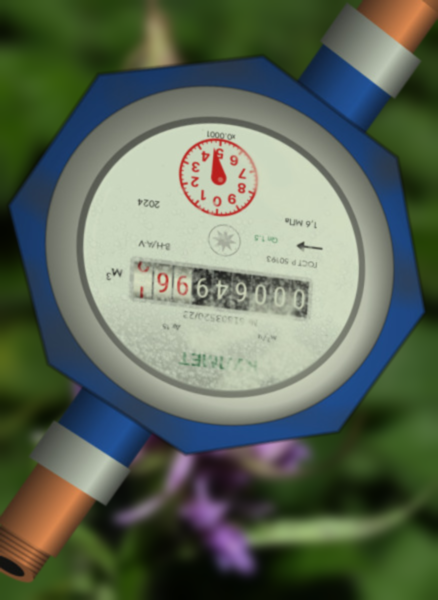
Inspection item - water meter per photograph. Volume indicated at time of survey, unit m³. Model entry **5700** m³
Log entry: **649.9614** m³
